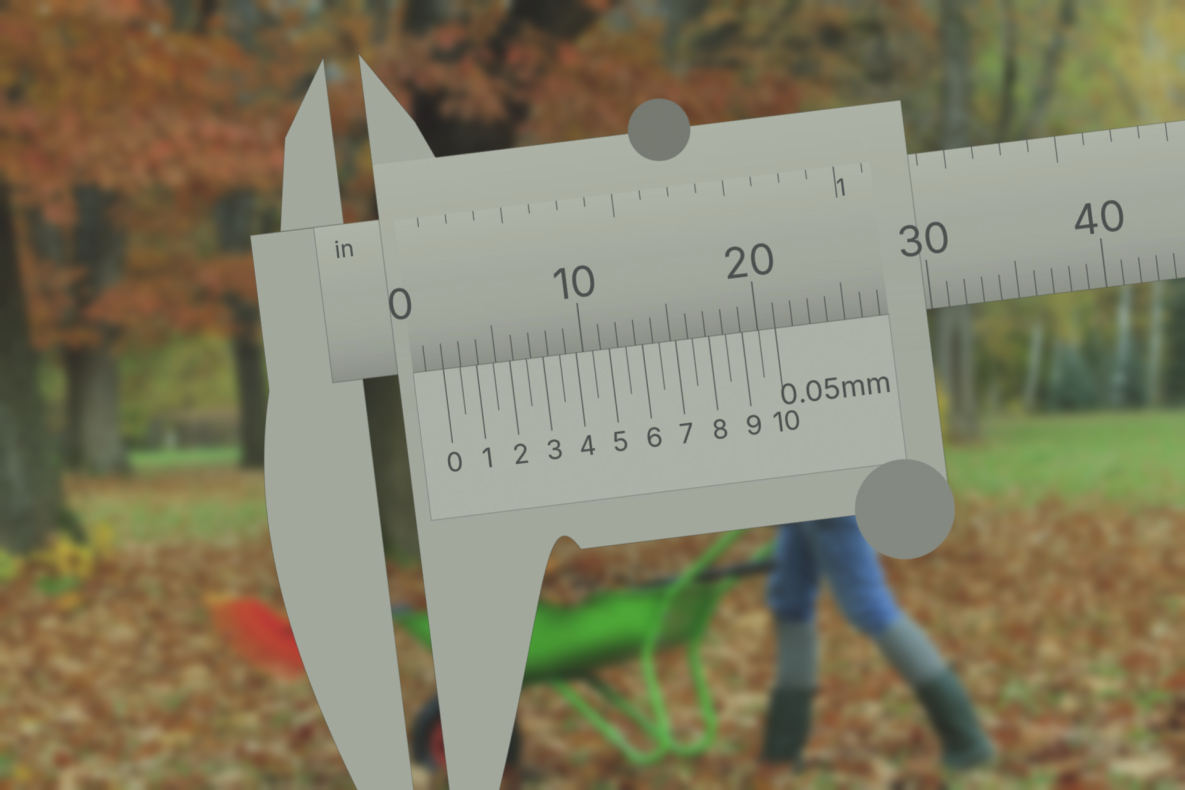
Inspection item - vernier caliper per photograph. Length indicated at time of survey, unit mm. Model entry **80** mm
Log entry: **2.0** mm
